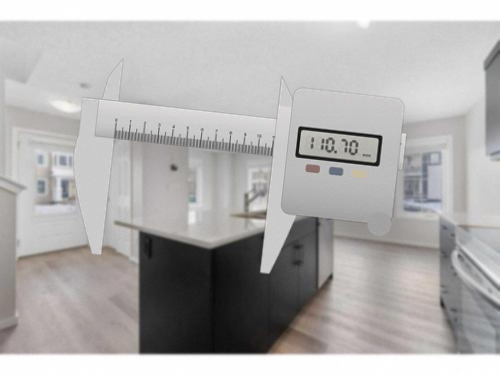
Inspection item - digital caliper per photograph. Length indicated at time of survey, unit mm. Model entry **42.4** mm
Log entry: **110.70** mm
